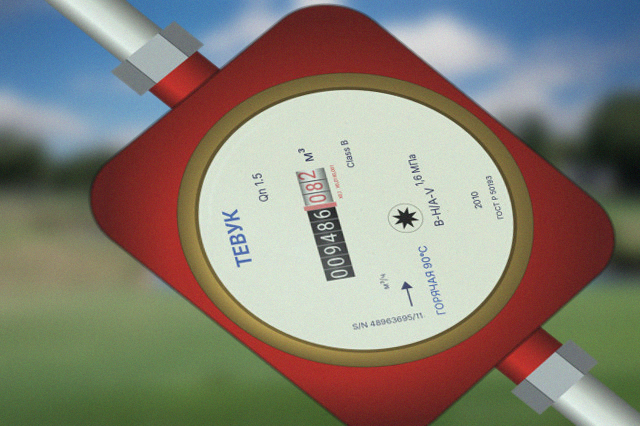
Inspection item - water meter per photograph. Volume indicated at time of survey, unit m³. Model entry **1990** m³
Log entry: **9486.082** m³
